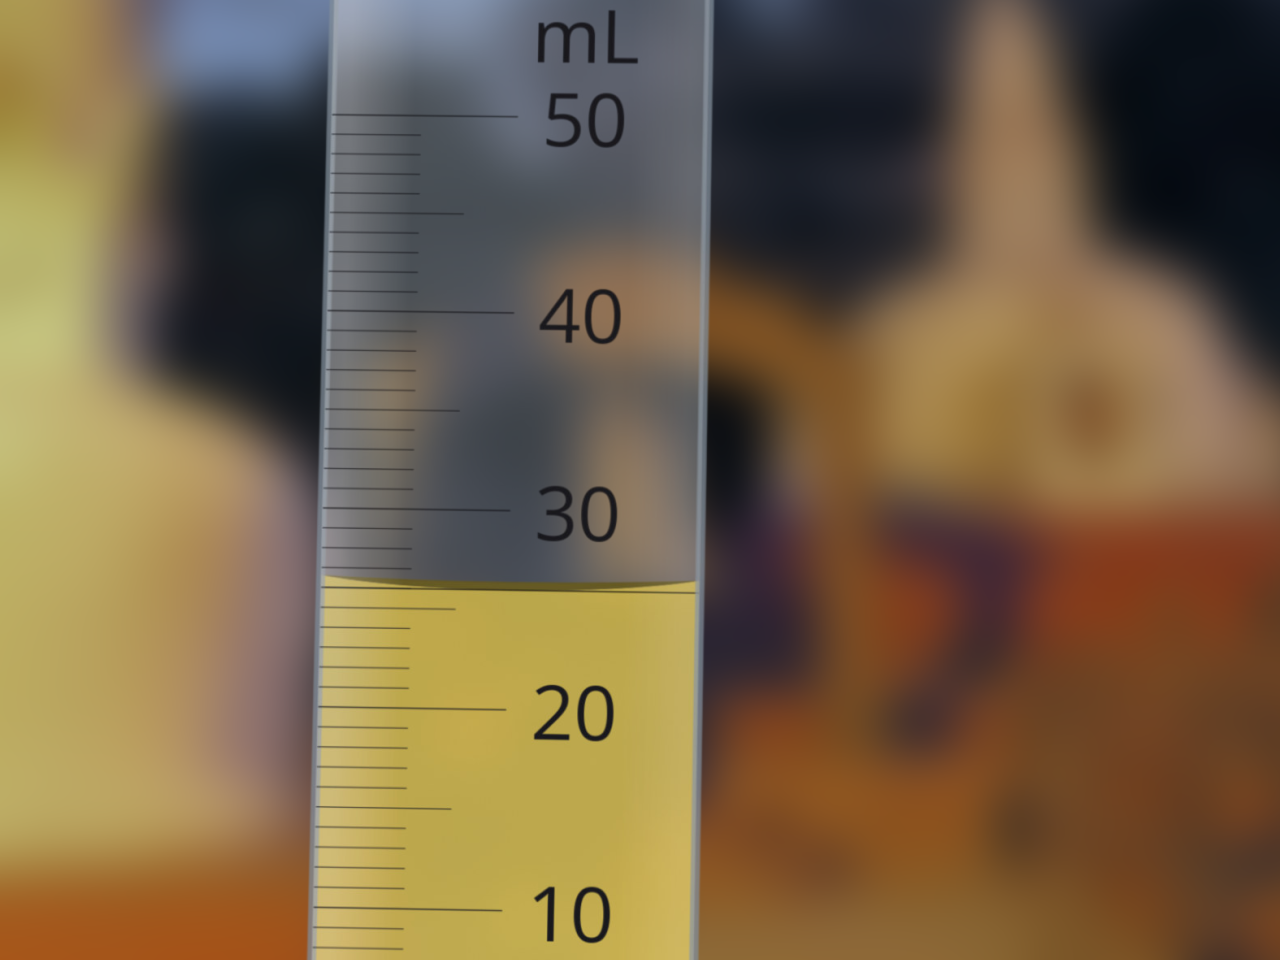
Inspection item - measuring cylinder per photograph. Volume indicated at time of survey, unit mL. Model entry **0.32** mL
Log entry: **26** mL
